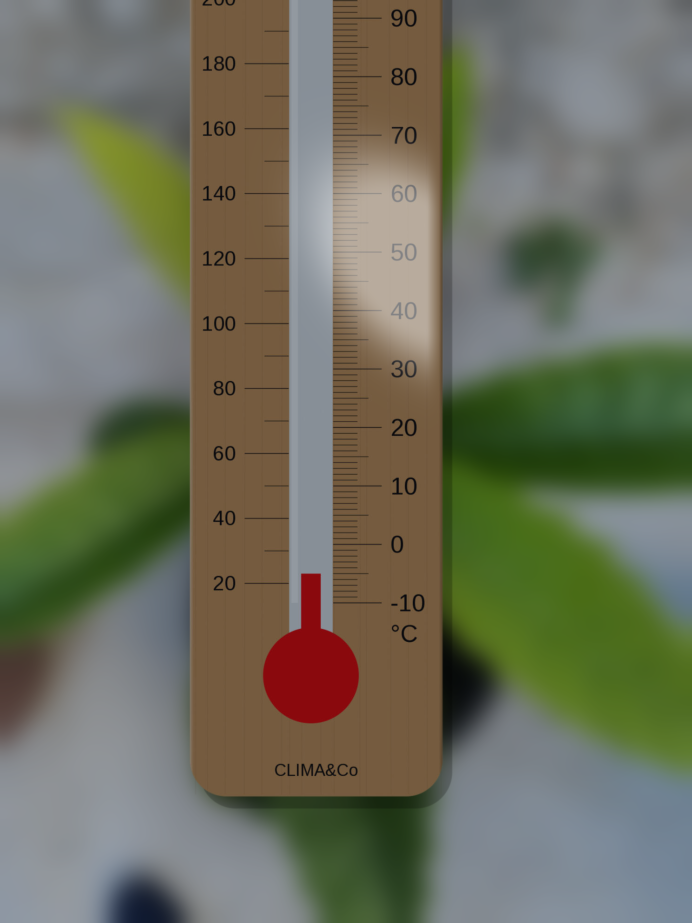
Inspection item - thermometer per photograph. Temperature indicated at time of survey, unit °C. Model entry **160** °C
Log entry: **-5** °C
